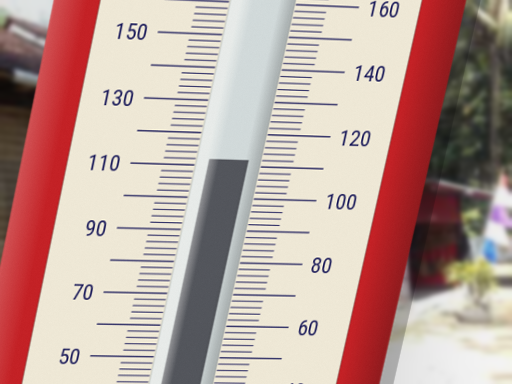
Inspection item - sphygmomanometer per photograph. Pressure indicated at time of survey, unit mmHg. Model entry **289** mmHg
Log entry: **112** mmHg
